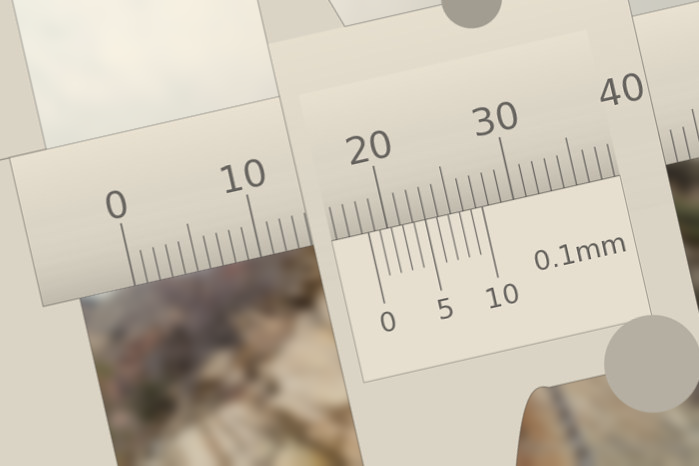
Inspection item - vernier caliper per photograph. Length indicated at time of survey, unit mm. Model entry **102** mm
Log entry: **18.5** mm
